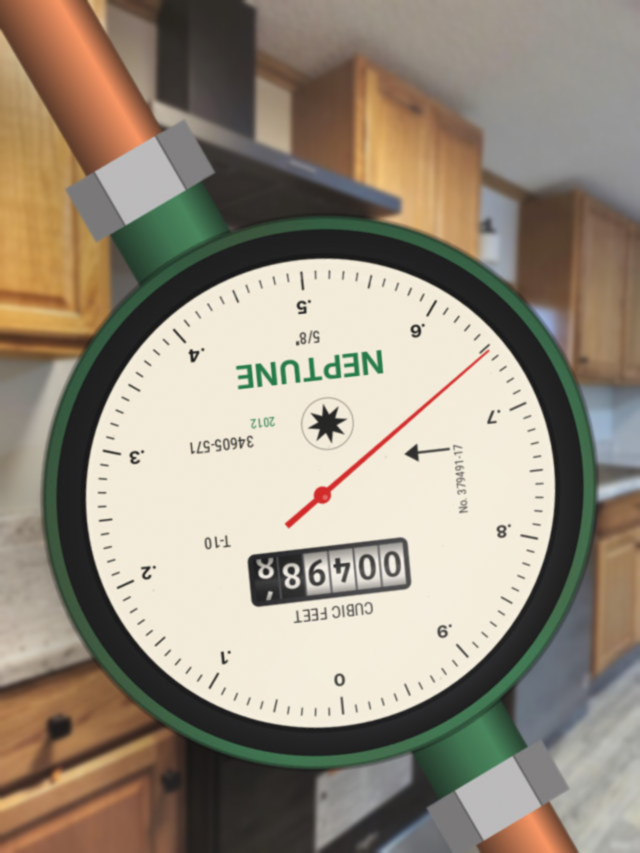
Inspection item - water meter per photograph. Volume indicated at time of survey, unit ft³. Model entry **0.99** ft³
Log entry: **4987.65** ft³
